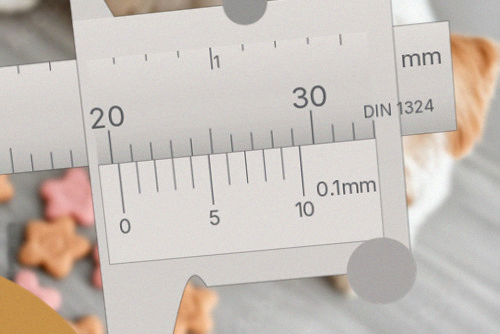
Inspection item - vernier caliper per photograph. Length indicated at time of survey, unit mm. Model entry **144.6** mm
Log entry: **20.3** mm
